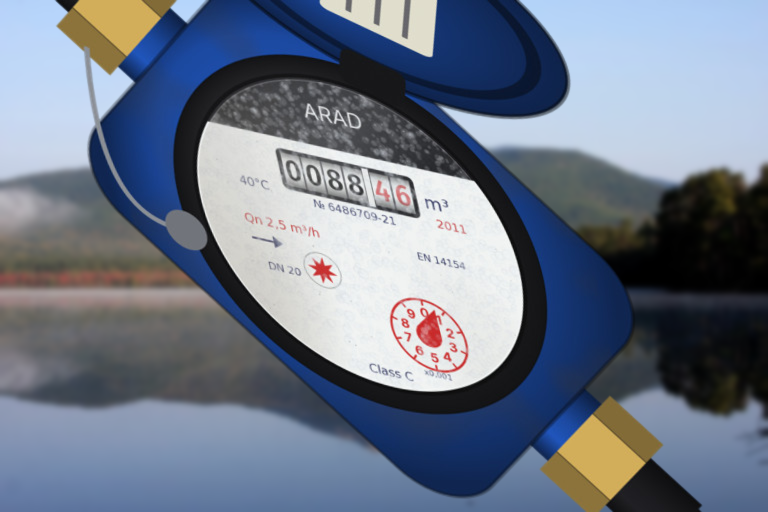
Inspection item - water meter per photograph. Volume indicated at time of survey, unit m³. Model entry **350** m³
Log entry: **88.460** m³
